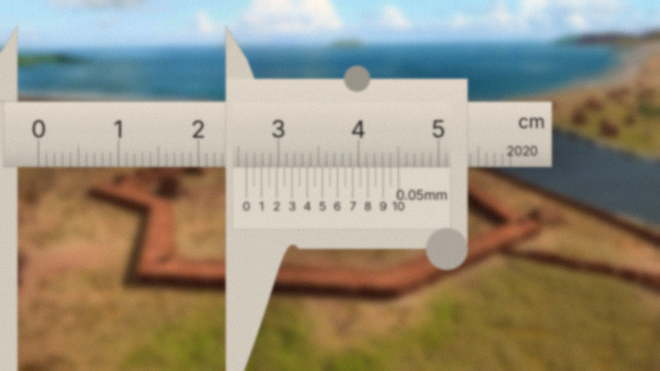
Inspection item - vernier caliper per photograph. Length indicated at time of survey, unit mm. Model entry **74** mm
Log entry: **26.0** mm
